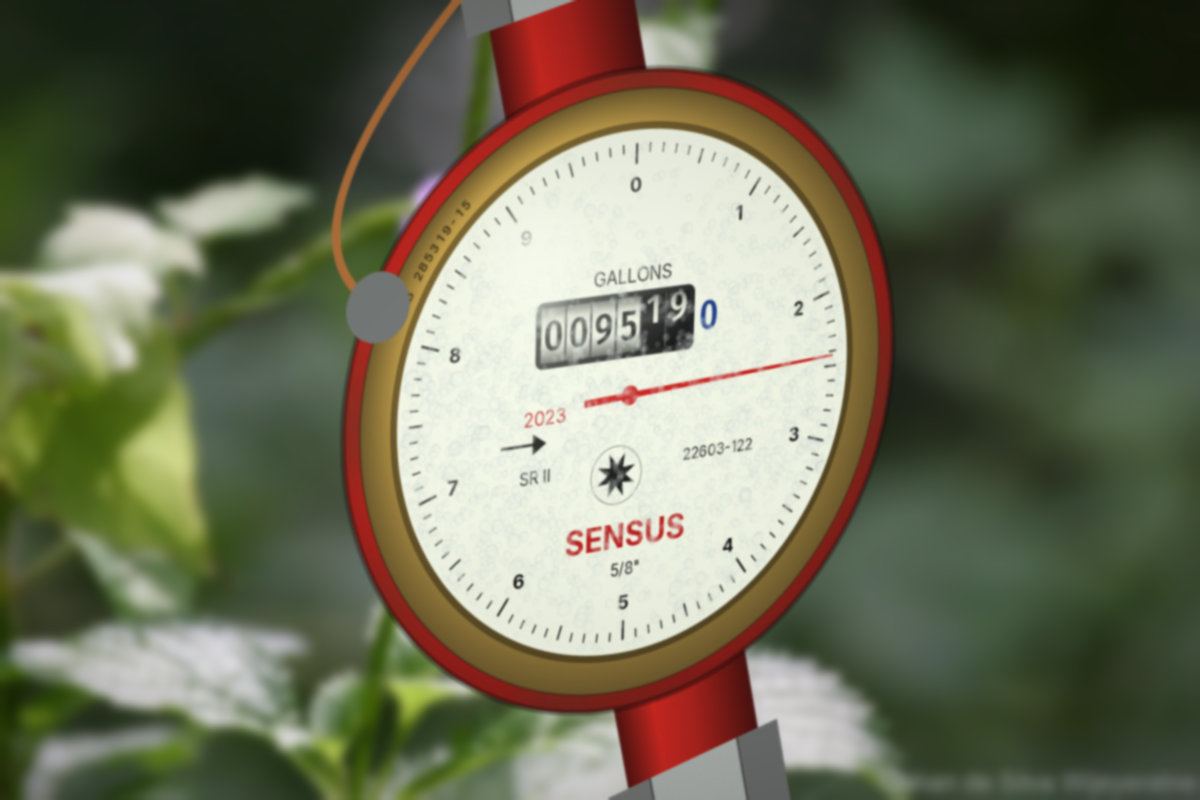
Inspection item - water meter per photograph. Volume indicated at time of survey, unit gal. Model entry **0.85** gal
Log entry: **95192.4** gal
